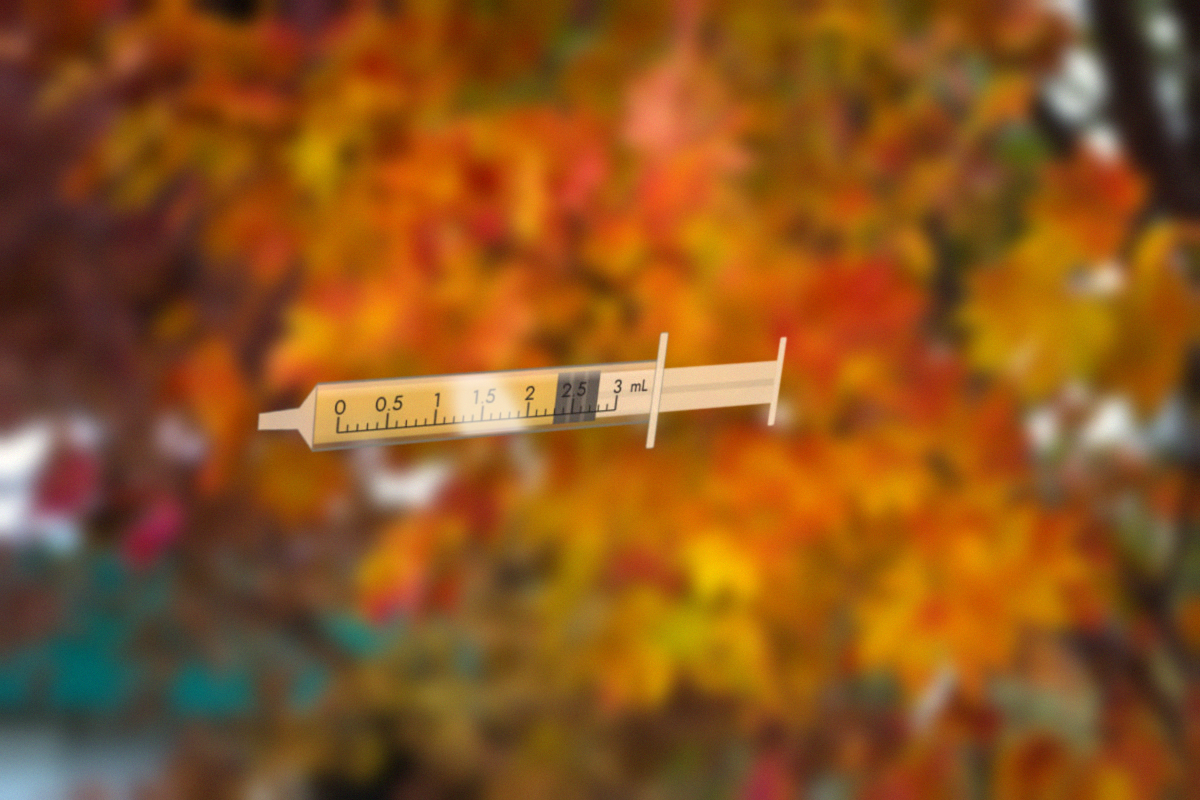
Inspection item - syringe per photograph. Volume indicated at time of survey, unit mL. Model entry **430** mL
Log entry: **2.3** mL
